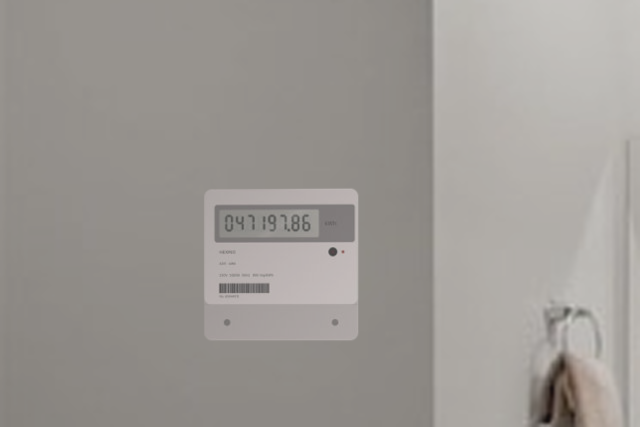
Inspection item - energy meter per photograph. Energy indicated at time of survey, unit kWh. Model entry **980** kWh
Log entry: **47197.86** kWh
